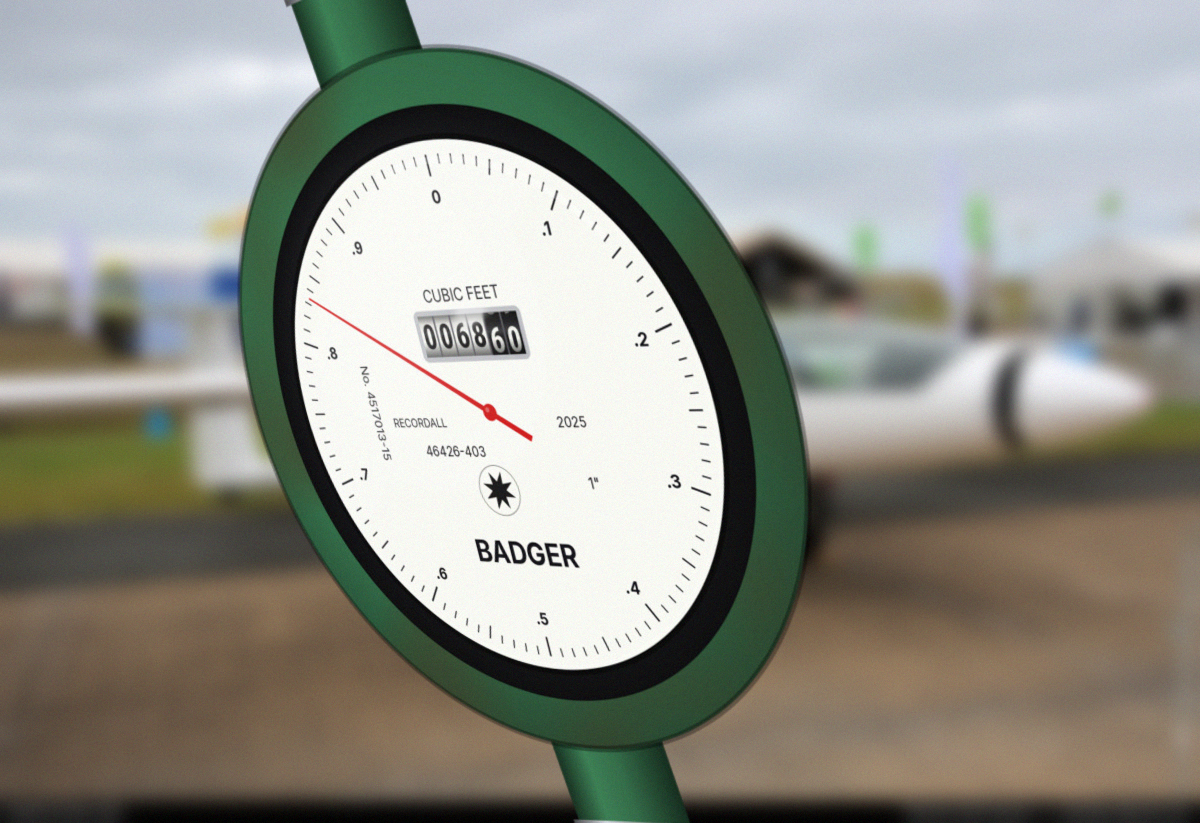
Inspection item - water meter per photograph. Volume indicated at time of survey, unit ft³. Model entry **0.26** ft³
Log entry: **6859.83** ft³
